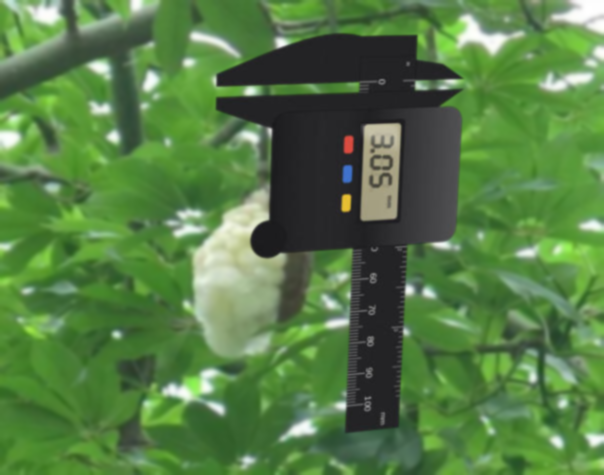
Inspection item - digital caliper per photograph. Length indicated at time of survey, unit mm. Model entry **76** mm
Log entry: **3.05** mm
